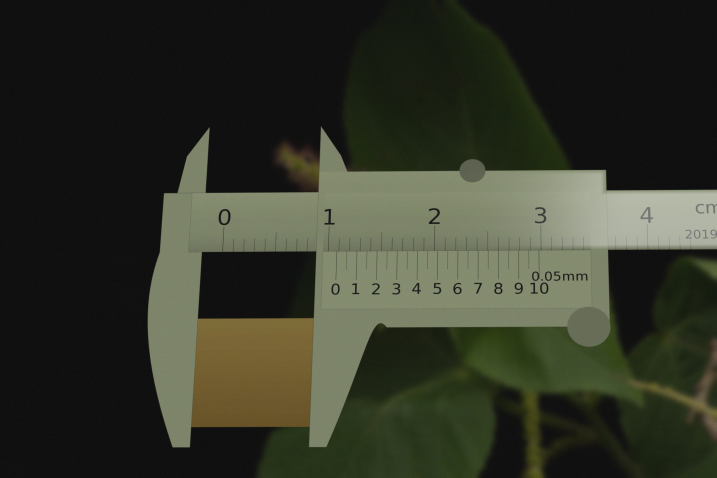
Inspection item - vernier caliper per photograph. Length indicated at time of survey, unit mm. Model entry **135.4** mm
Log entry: **10.8** mm
